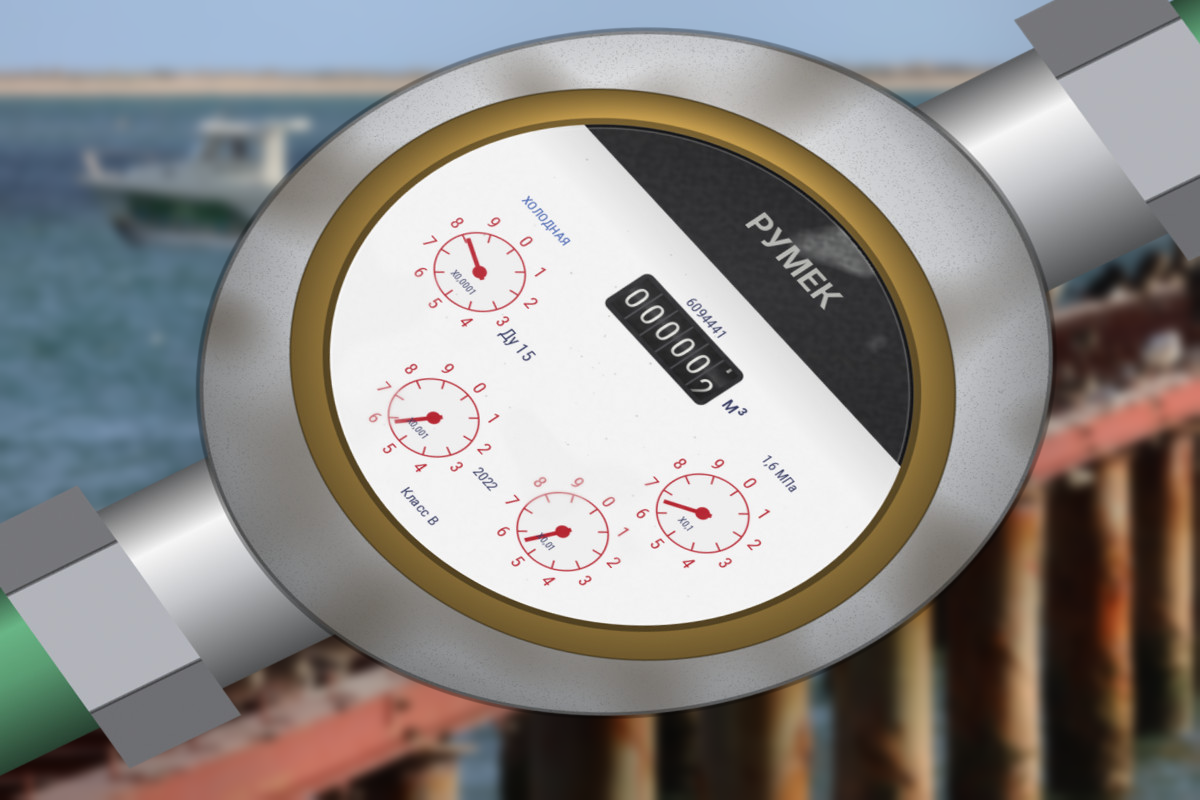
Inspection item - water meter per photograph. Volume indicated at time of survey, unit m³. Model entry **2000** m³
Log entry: **1.6558** m³
